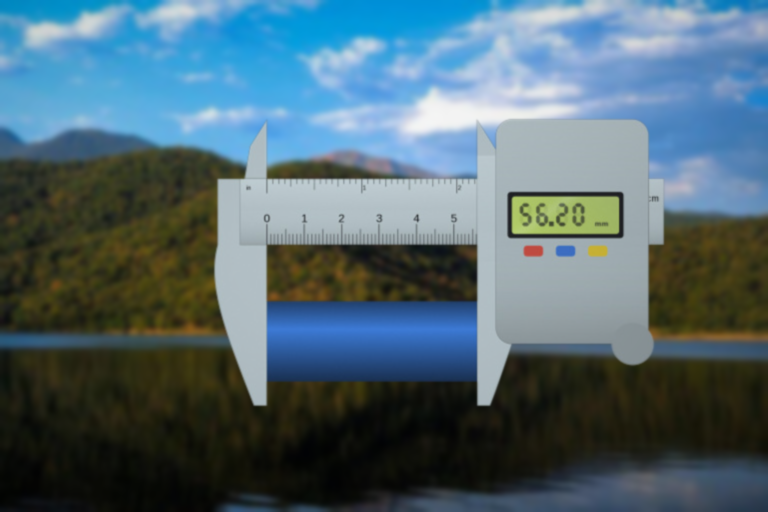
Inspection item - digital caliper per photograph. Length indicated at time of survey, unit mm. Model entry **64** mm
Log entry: **56.20** mm
